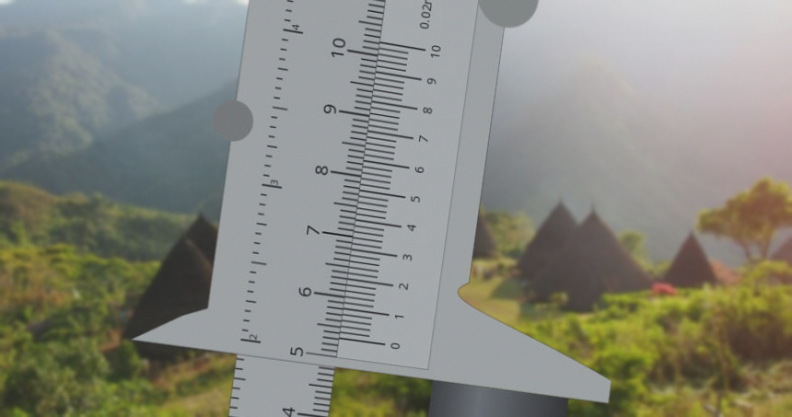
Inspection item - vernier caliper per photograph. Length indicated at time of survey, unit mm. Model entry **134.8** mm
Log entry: **53.2** mm
